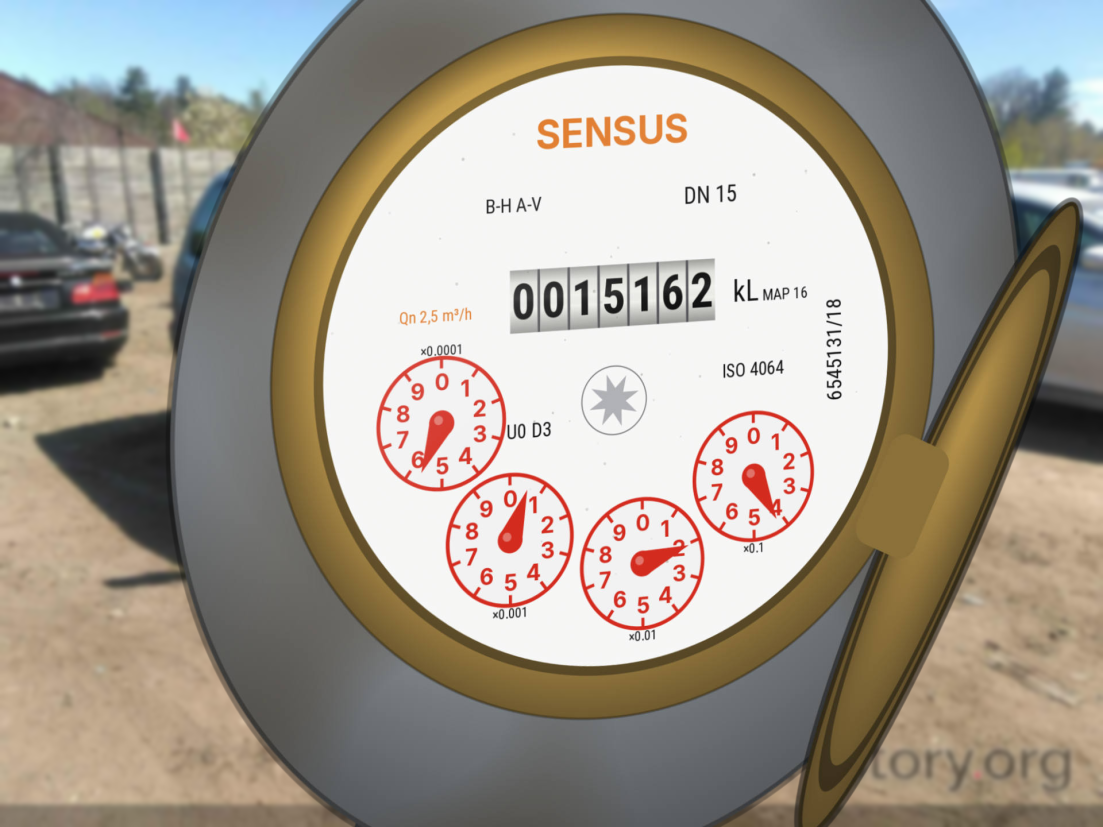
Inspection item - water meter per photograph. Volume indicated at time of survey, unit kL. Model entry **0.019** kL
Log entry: **15162.4205** kL
